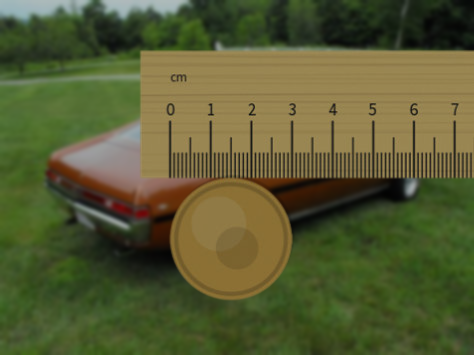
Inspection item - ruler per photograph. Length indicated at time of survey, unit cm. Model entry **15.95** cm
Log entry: **3** cm
